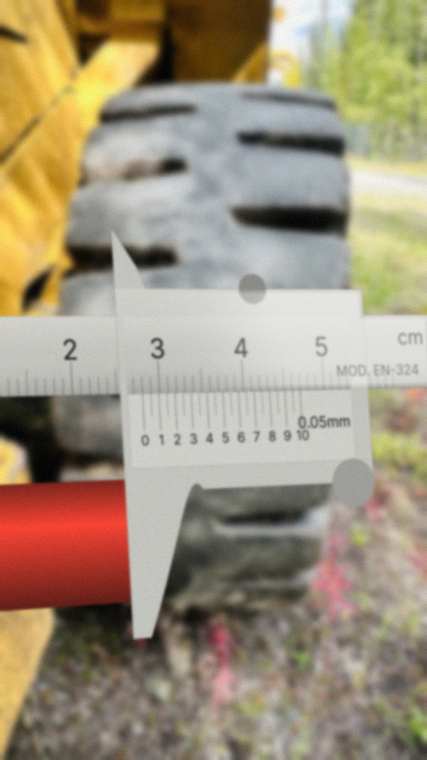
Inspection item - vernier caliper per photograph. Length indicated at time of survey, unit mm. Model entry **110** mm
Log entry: **28.0** mm
